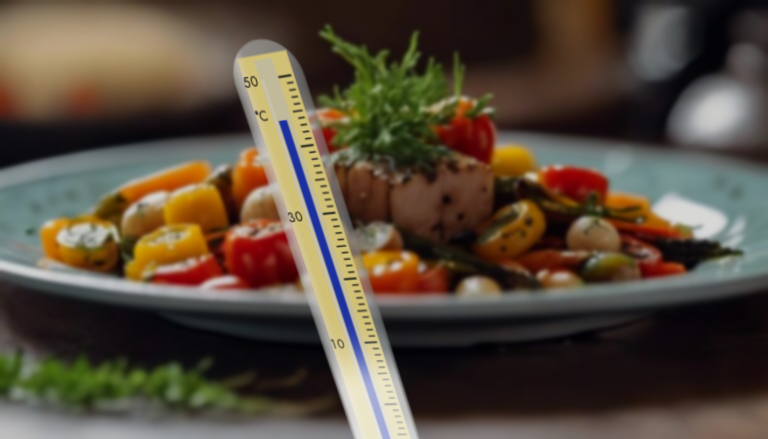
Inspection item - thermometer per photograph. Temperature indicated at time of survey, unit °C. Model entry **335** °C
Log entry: **44** °C
